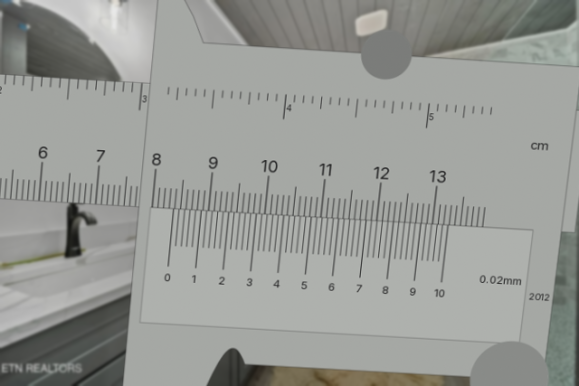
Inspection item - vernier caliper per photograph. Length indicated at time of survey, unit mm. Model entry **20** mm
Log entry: **83.8** mm
